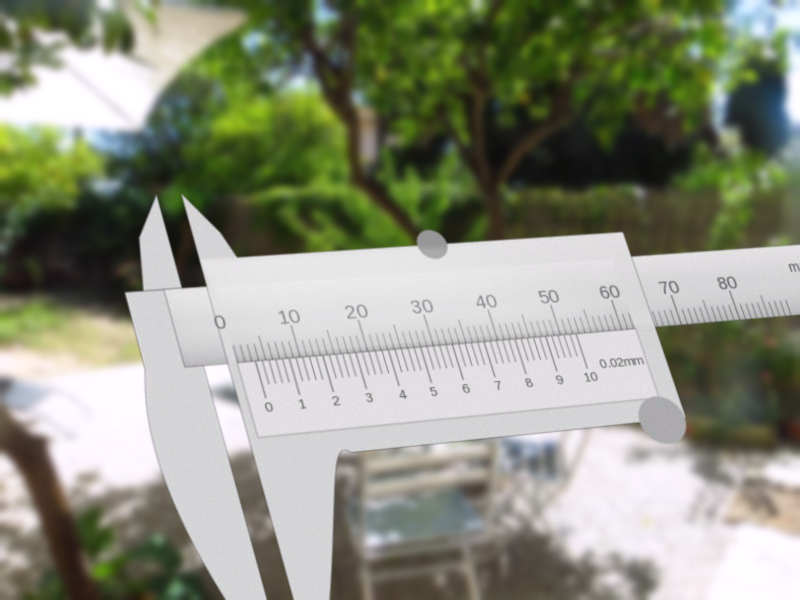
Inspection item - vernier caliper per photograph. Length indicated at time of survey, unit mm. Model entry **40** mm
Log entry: **3.5** mm
